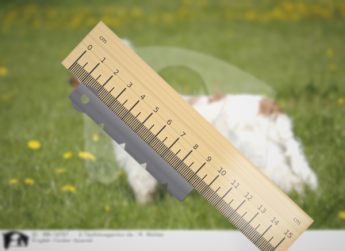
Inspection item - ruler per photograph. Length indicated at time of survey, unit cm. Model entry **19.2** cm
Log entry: **8.5** cm
